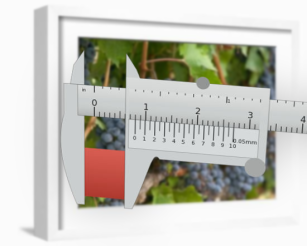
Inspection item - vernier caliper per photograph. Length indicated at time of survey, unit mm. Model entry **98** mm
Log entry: **8.0** mm
